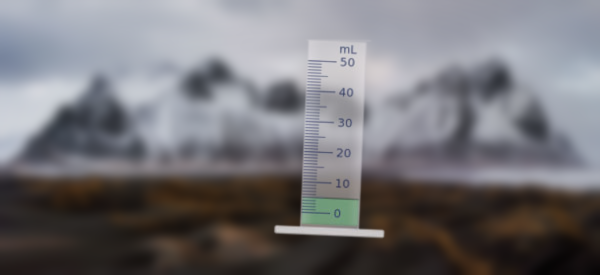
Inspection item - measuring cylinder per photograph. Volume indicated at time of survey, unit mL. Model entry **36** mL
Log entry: **5** mL
